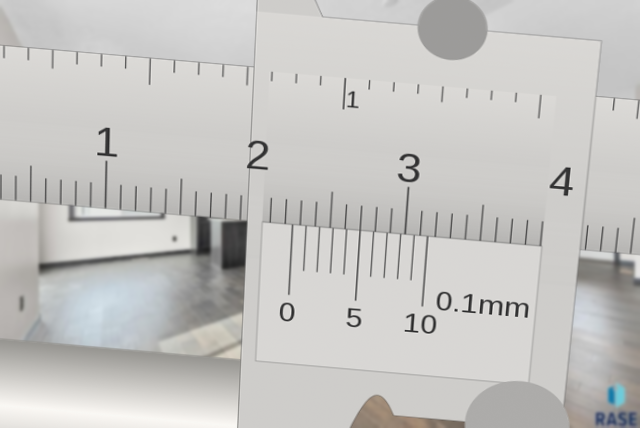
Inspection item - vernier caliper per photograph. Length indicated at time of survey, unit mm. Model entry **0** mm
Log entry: **22.5** mm
